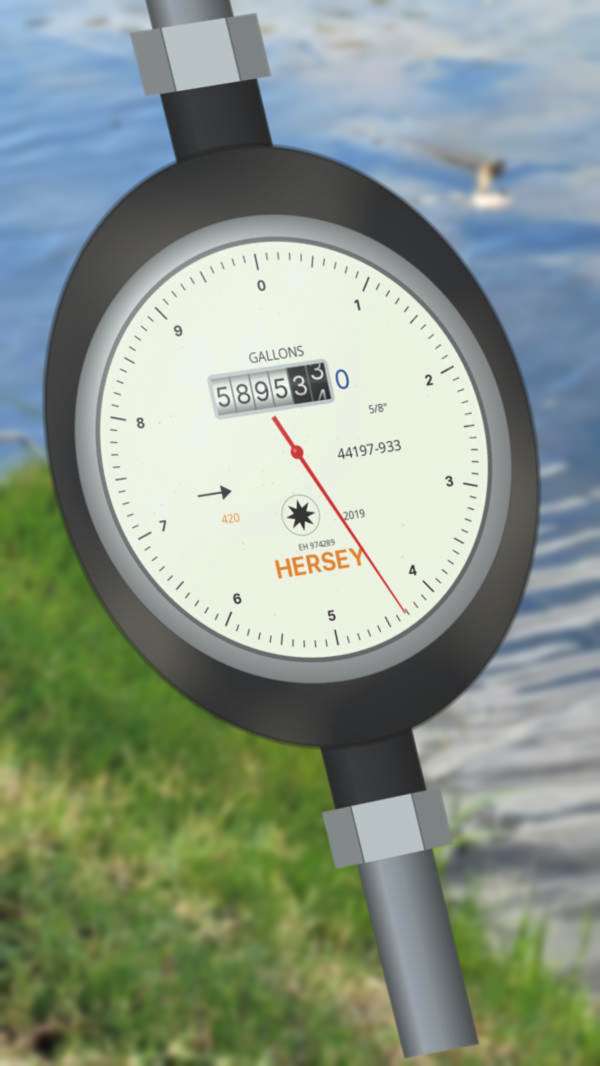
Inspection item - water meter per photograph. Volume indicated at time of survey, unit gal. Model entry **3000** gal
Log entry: **5895334.3** gal
